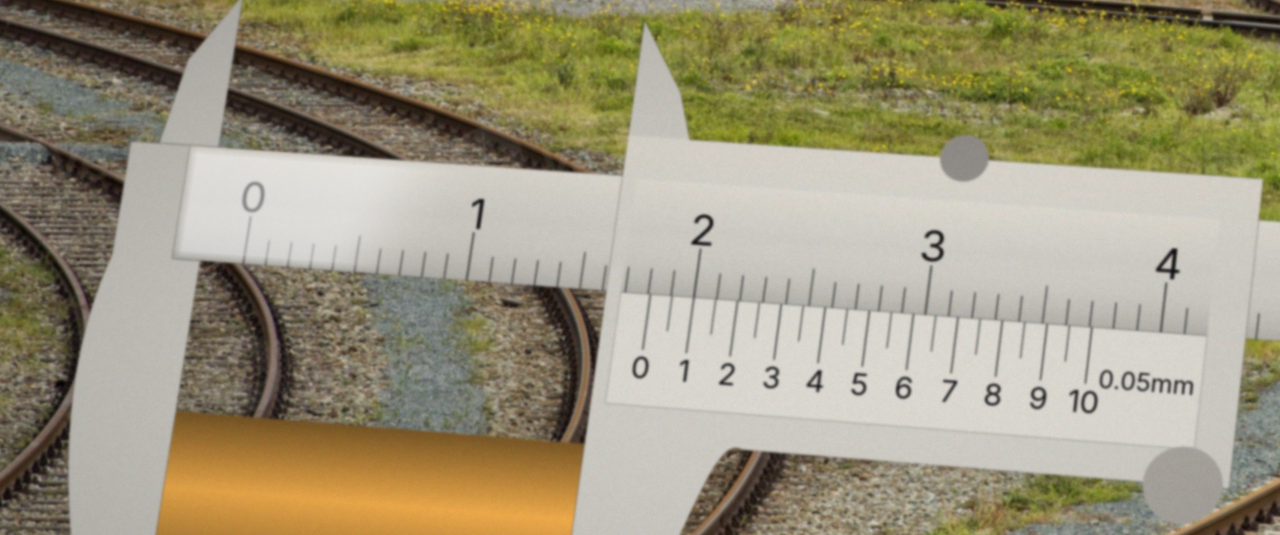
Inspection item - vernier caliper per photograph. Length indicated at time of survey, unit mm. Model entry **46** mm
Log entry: **18.1** mm
